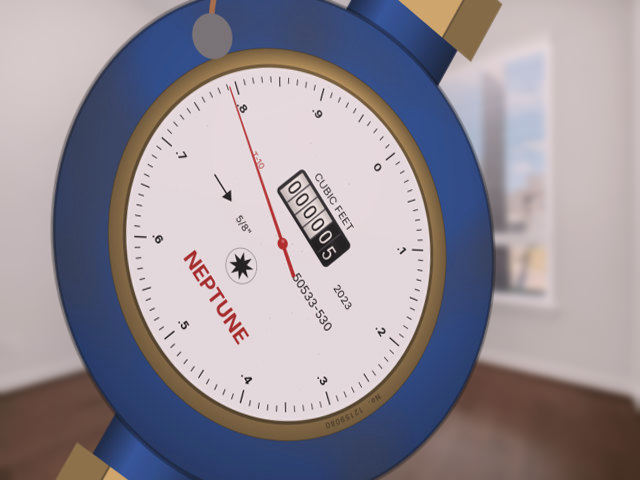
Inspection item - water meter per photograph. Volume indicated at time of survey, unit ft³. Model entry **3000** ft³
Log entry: **4.79** ft³
